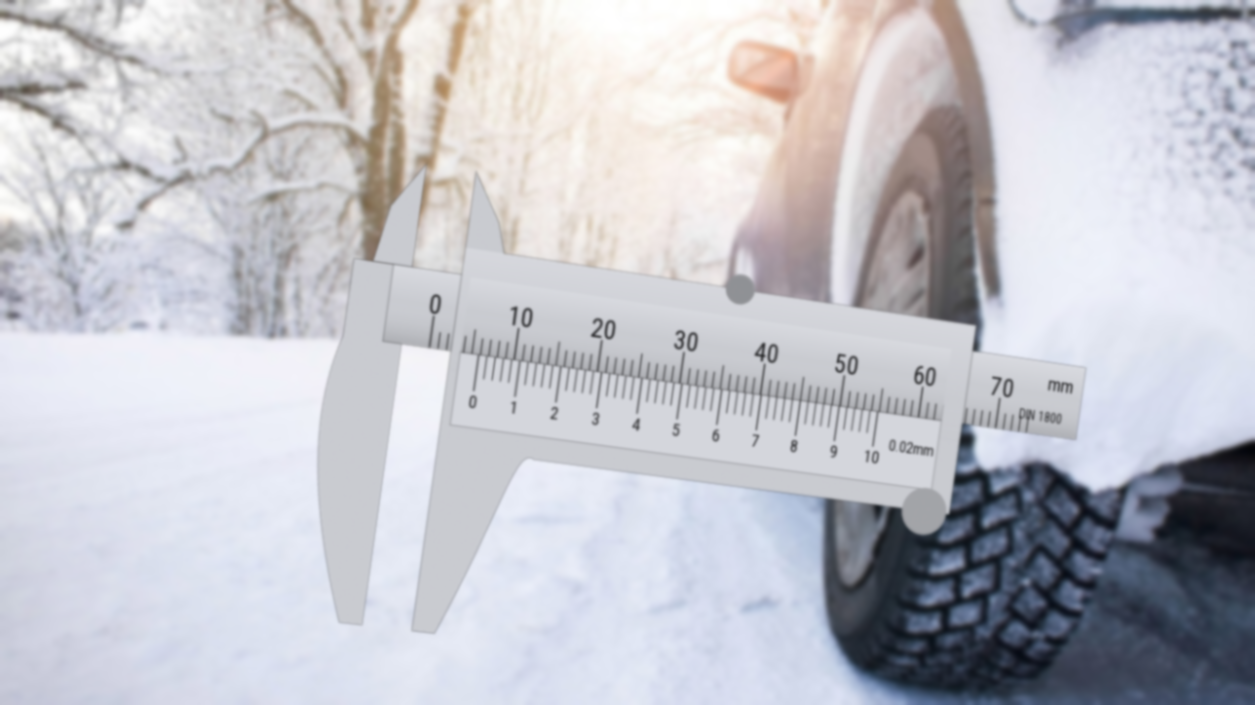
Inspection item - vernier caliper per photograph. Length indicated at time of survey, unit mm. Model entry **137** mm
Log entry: **5.8** mm
